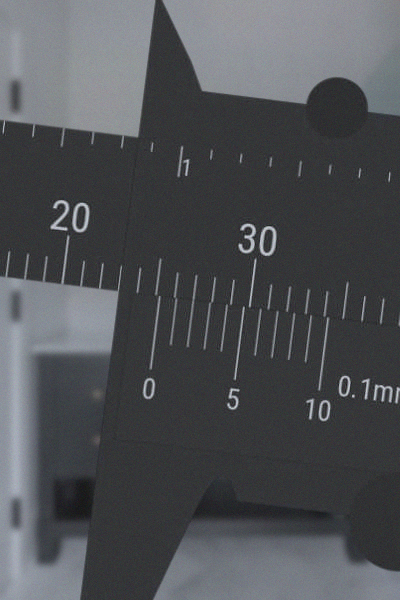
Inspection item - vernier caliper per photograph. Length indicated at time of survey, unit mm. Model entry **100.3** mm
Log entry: **25.2** mm
